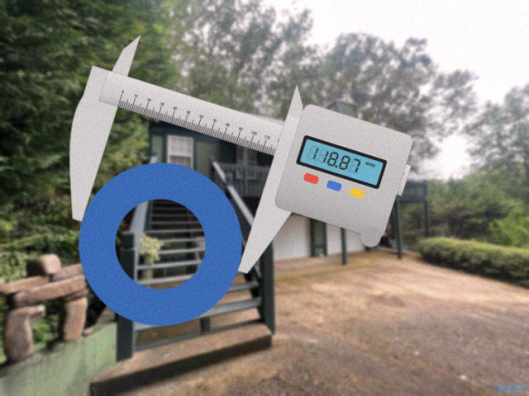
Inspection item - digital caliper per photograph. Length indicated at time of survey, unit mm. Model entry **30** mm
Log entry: **118.87** mm
